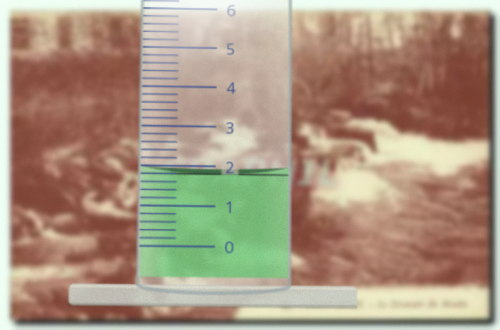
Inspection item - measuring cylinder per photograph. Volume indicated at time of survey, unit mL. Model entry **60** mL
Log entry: **1.8** mL
